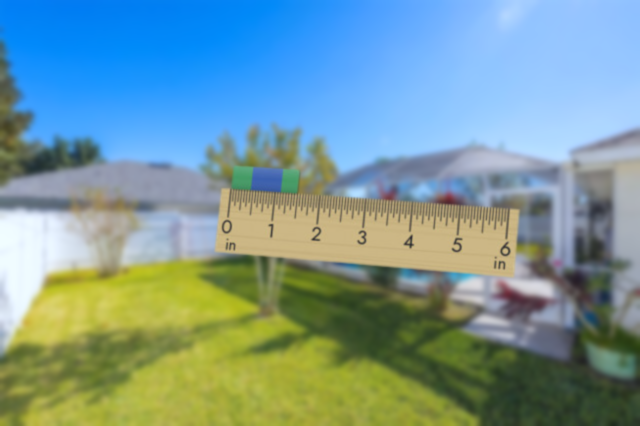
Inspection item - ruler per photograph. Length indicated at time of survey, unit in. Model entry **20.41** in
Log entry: **1.5** in
